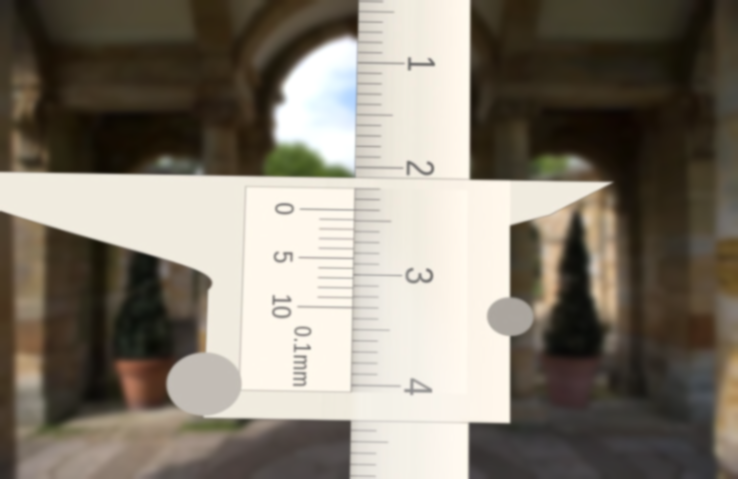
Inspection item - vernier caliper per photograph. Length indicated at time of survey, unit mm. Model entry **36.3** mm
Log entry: **24.0** mm
